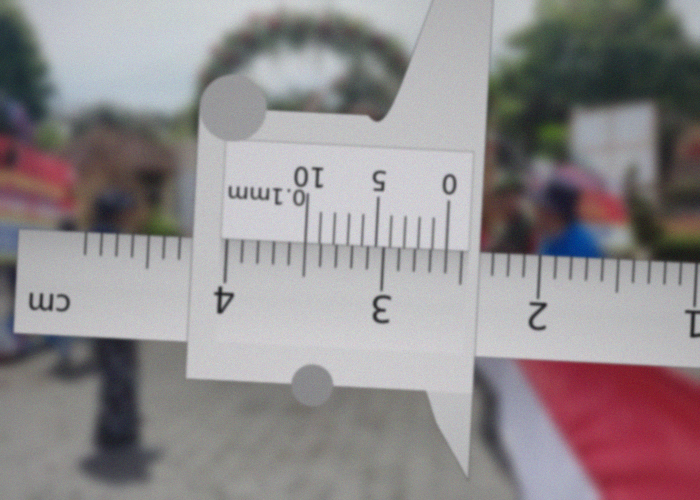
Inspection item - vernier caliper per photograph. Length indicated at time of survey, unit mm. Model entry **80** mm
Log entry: **26.0** mm
